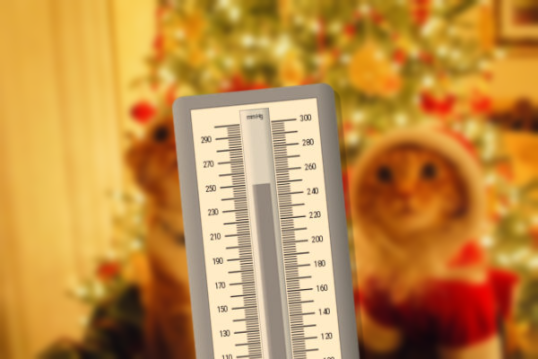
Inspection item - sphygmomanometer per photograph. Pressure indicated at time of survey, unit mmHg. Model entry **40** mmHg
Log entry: **250** mmHg
